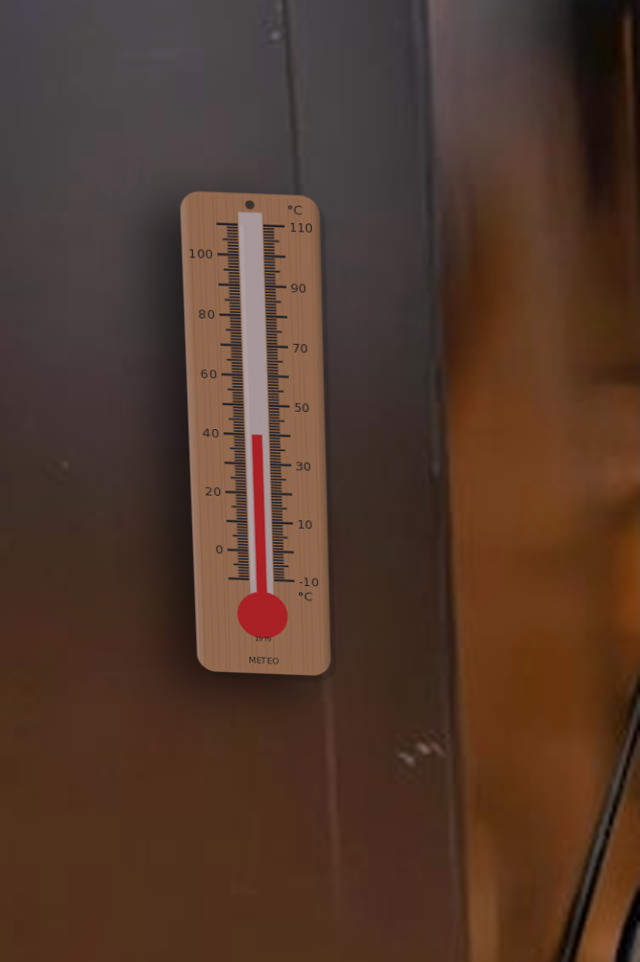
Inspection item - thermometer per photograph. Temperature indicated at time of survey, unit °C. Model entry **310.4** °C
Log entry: **40** °C
